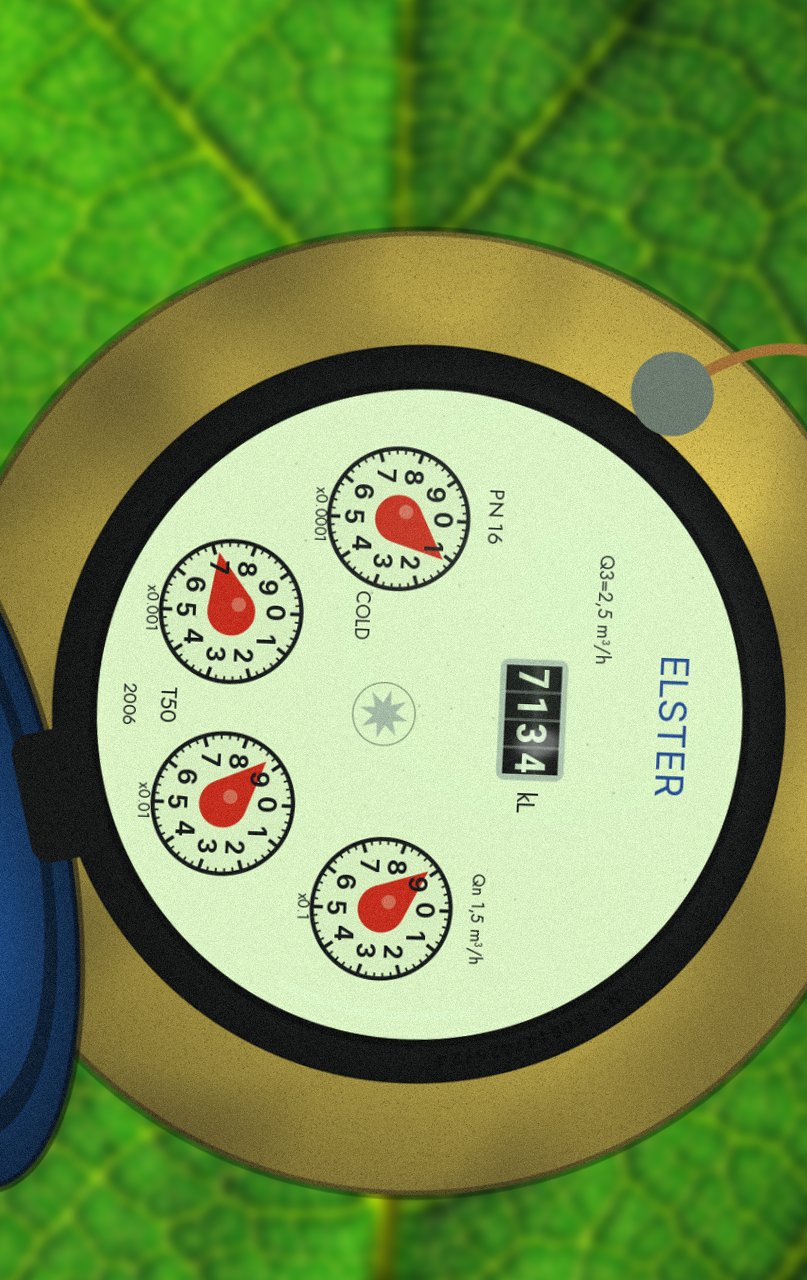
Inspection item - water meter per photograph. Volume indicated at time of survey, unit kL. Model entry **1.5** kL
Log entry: **7134.8871** kL
